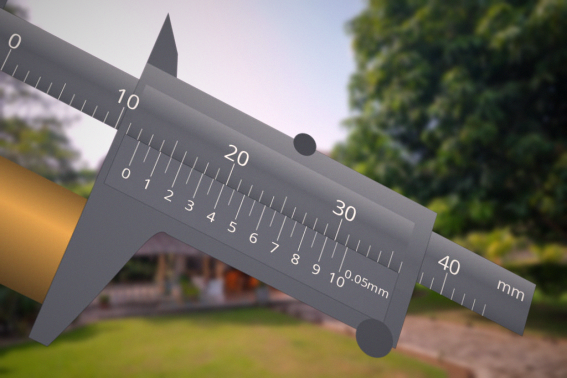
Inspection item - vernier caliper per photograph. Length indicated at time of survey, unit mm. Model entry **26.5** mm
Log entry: **12.2** mm
